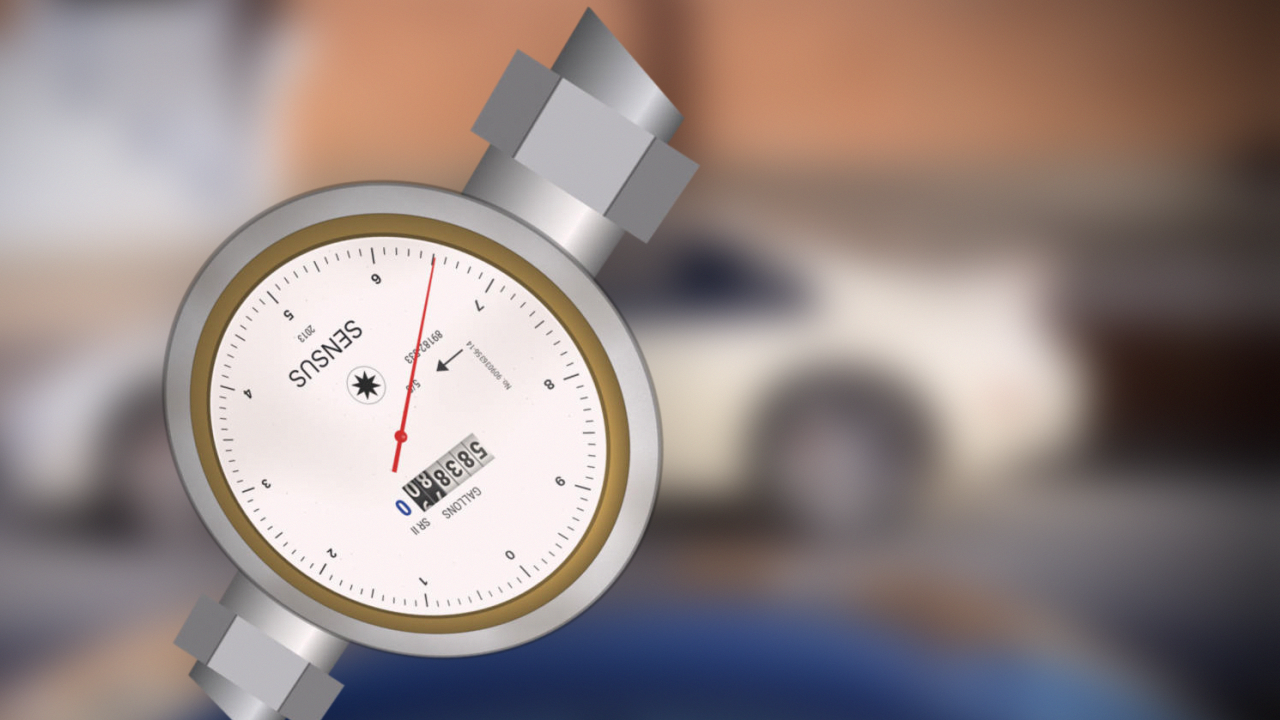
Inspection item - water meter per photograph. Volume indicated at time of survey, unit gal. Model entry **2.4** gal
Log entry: **5838796.5** gal
